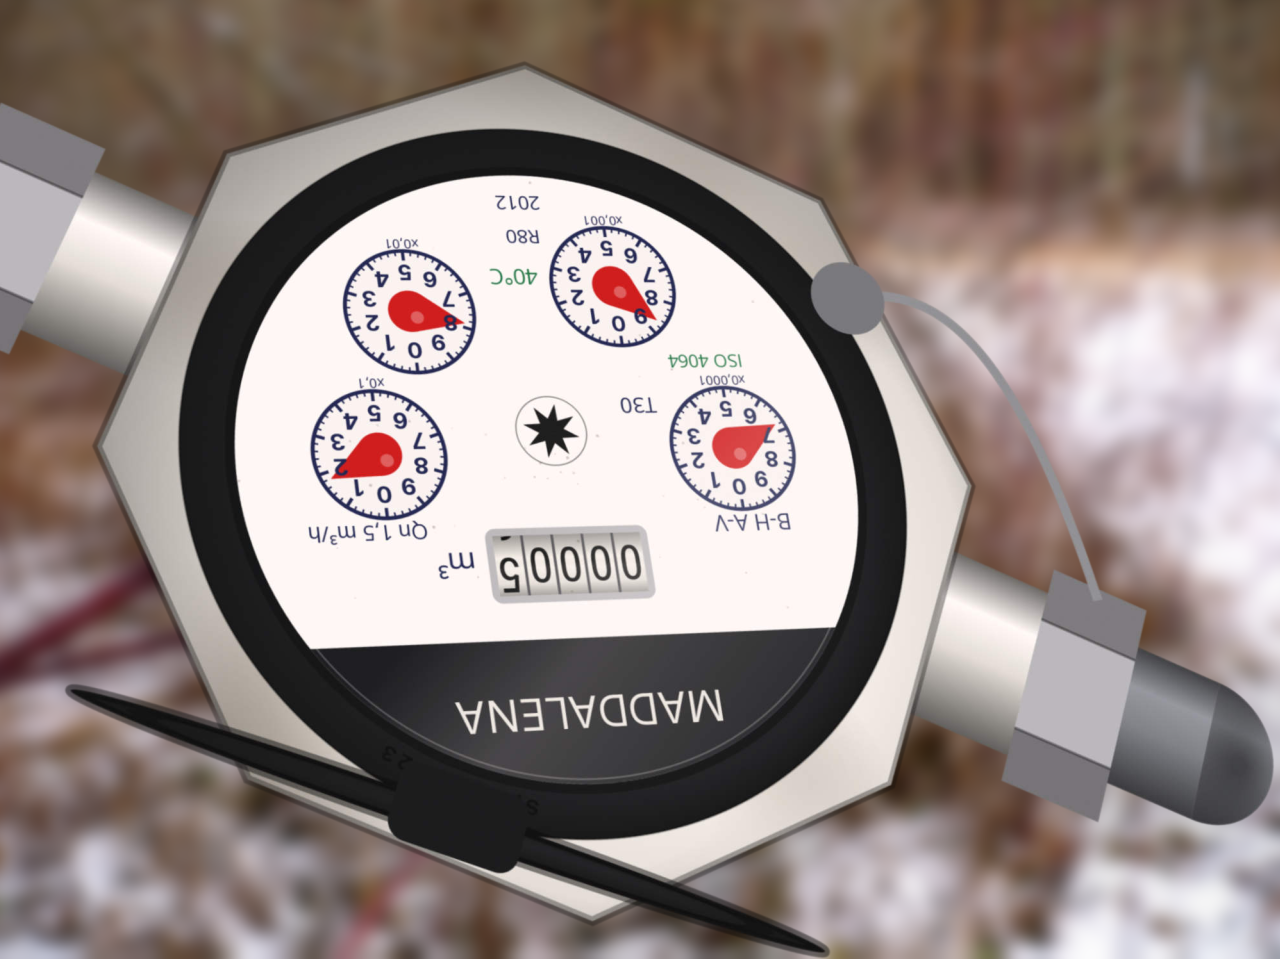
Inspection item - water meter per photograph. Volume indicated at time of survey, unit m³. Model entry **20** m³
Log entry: **5.1786** m³
